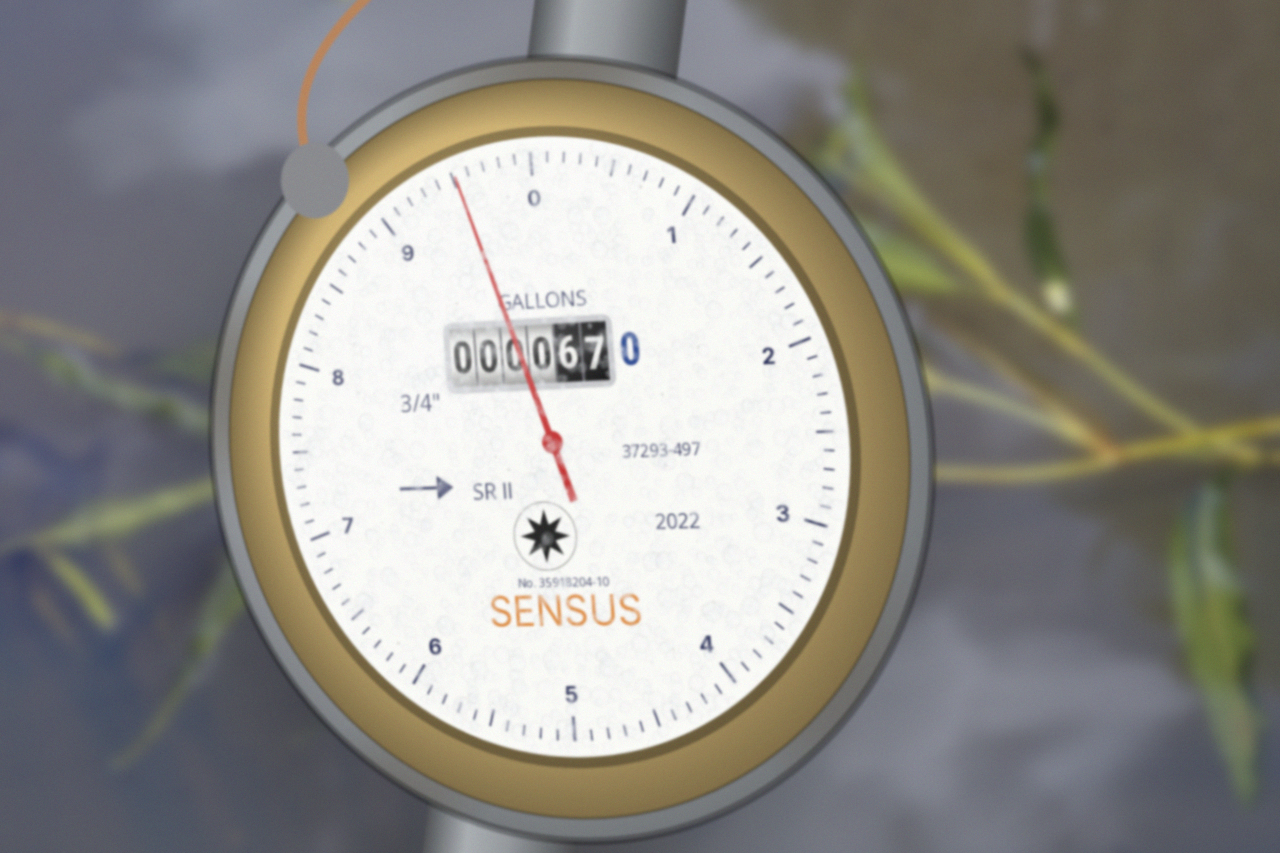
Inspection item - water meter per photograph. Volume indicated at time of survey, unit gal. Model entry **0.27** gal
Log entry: **669.5** gal
